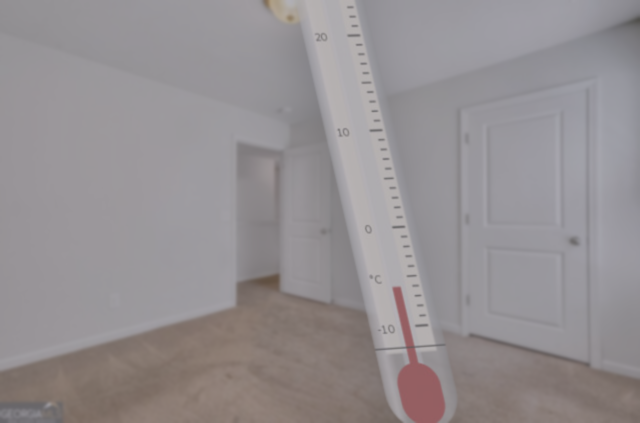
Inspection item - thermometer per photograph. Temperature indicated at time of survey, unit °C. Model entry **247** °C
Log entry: **-6** °C
